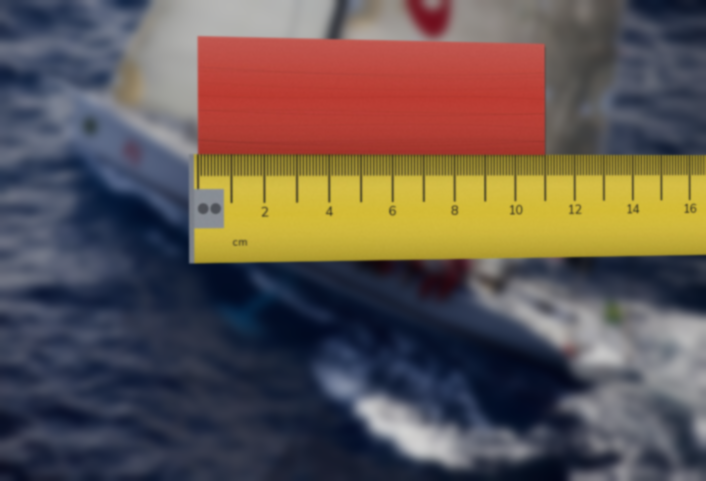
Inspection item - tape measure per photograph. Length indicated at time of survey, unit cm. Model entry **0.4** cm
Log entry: **11** cm
